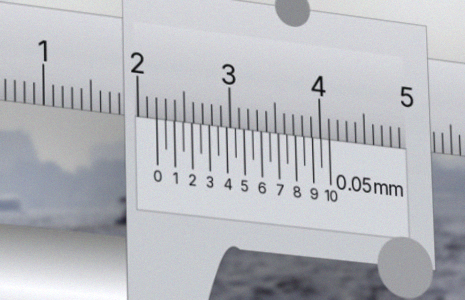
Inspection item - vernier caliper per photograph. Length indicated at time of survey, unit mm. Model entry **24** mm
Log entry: **22.0** mm
